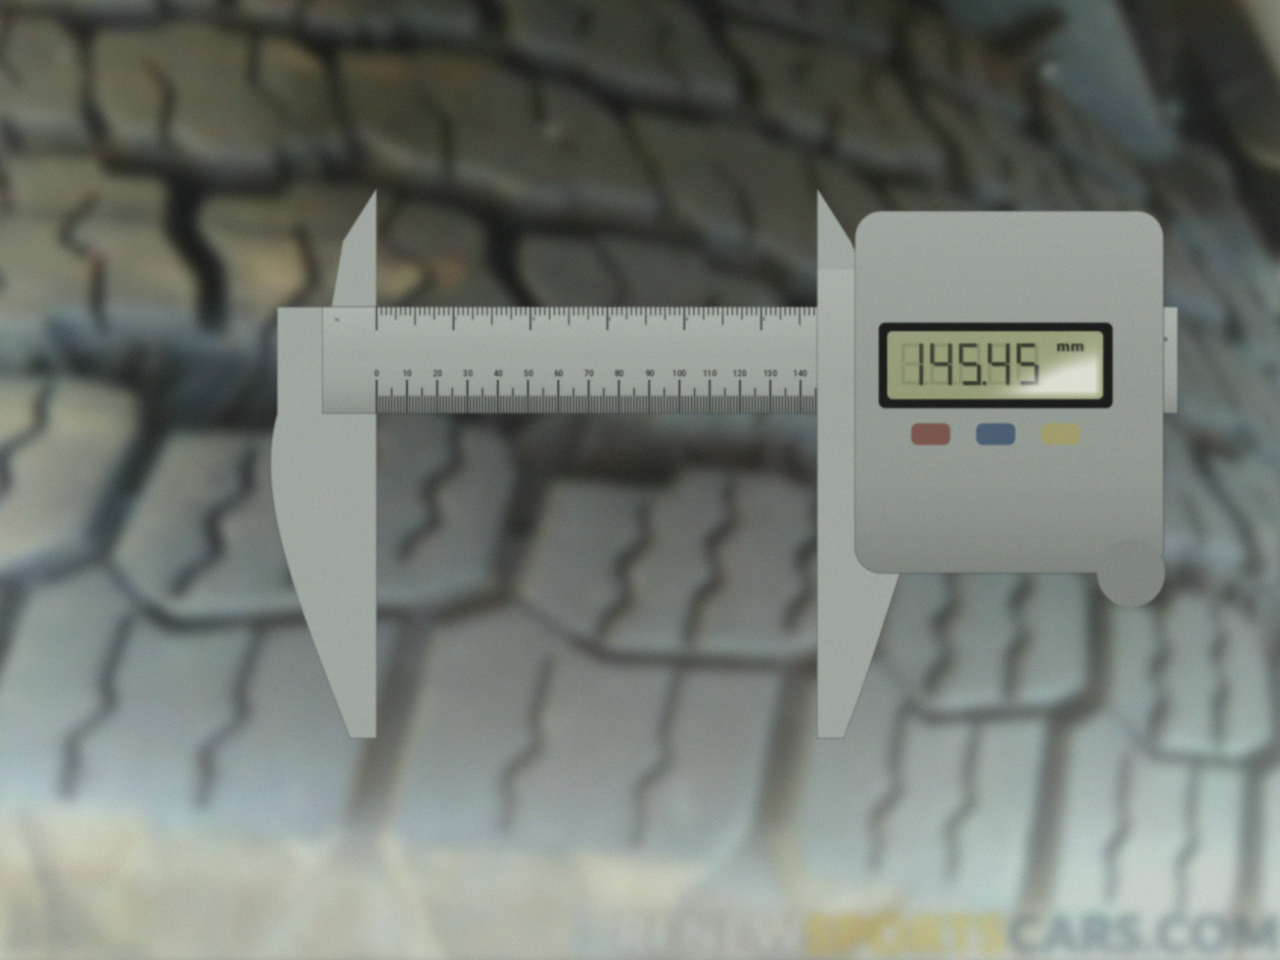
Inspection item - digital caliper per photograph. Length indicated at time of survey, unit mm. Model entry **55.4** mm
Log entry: **145.45** mm
